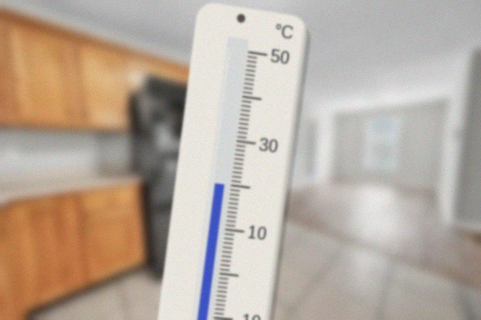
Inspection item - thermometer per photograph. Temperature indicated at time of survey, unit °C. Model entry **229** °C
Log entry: **20** °C
